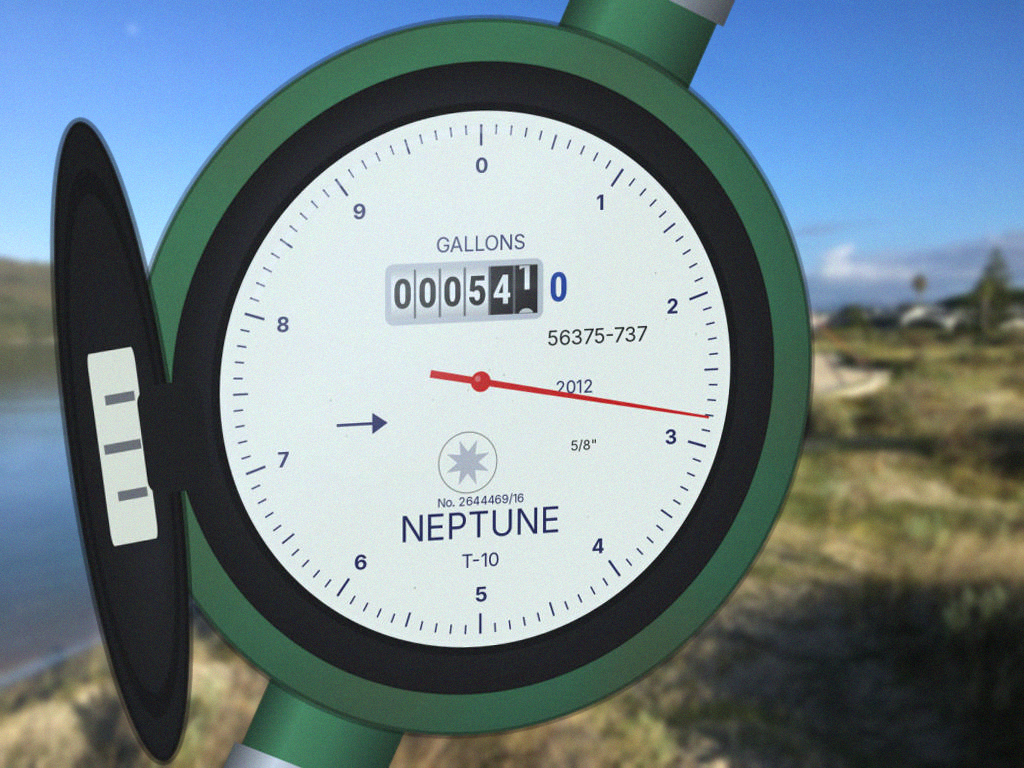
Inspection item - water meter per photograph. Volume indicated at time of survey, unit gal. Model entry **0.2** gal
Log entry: **5412.8** gal
